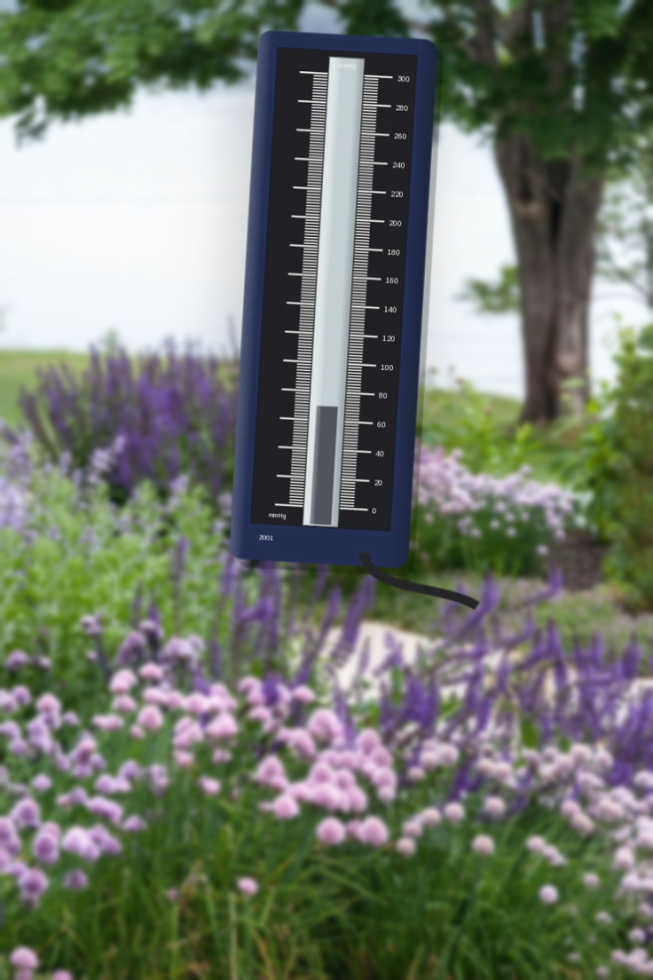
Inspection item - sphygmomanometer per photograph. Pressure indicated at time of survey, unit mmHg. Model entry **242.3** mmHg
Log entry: **70** mmHg
